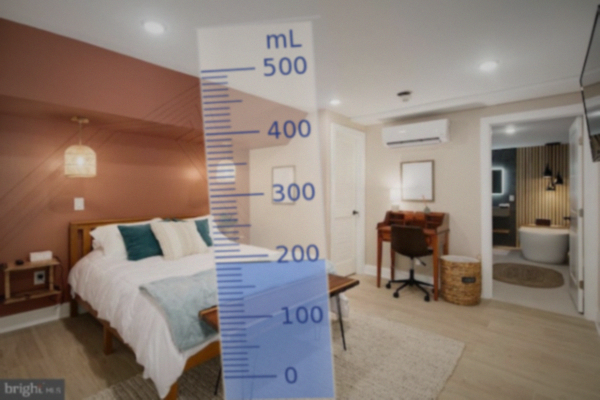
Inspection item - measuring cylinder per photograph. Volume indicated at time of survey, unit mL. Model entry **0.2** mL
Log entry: **190** mL
